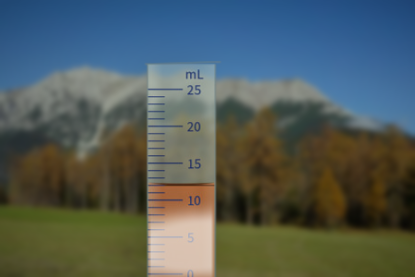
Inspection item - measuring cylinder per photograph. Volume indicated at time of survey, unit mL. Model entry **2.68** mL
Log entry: **12** mL
